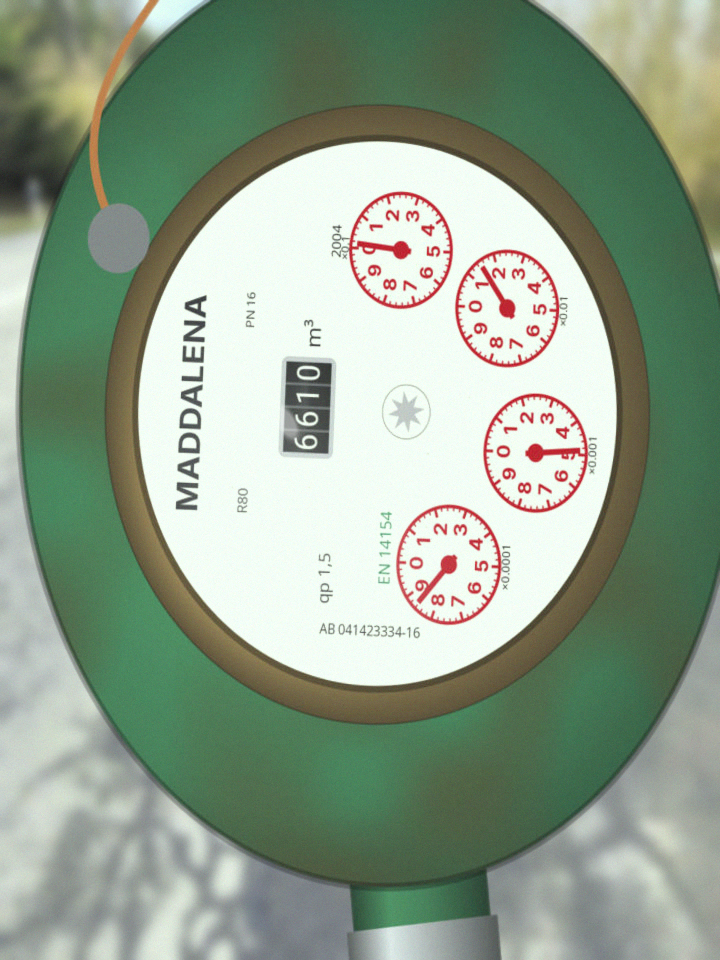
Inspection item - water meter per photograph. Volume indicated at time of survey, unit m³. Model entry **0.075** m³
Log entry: **6610.0148** m³
